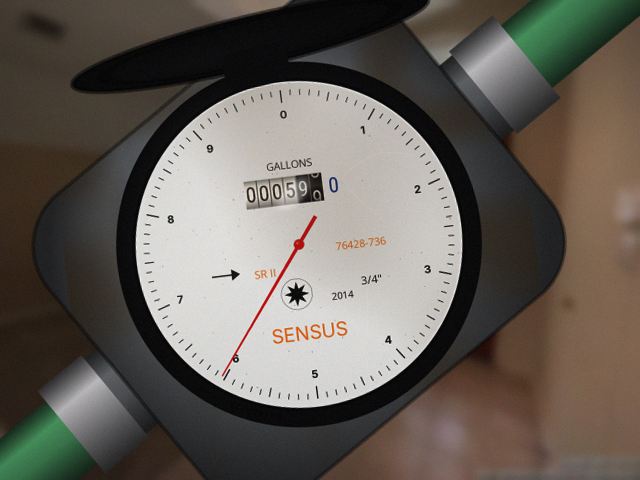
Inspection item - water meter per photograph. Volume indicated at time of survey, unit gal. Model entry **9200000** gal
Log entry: **5986.0** gal
